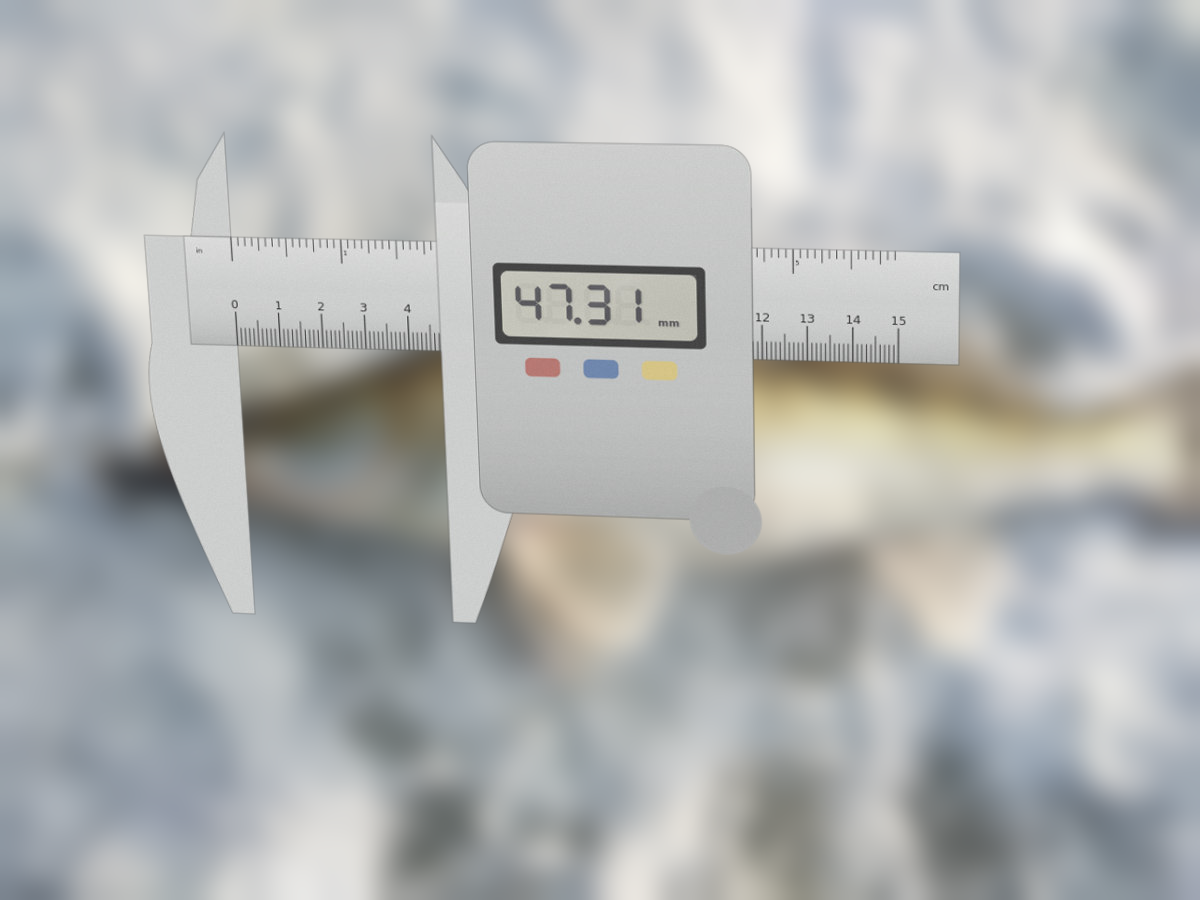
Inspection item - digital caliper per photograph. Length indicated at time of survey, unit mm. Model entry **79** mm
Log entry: **47.31** mm
